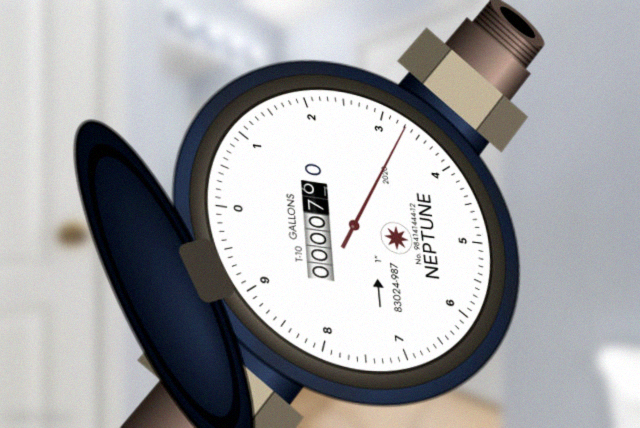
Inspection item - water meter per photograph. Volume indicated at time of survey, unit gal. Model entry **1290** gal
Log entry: **763.3** gal
